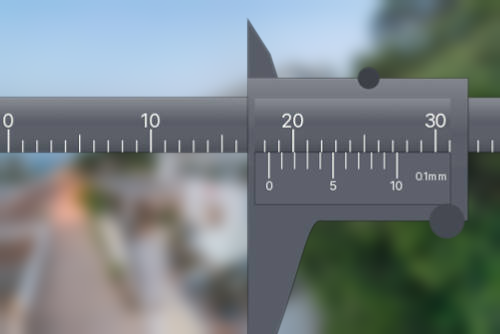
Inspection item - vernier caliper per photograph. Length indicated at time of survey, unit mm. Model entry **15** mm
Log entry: **18.3** mm
